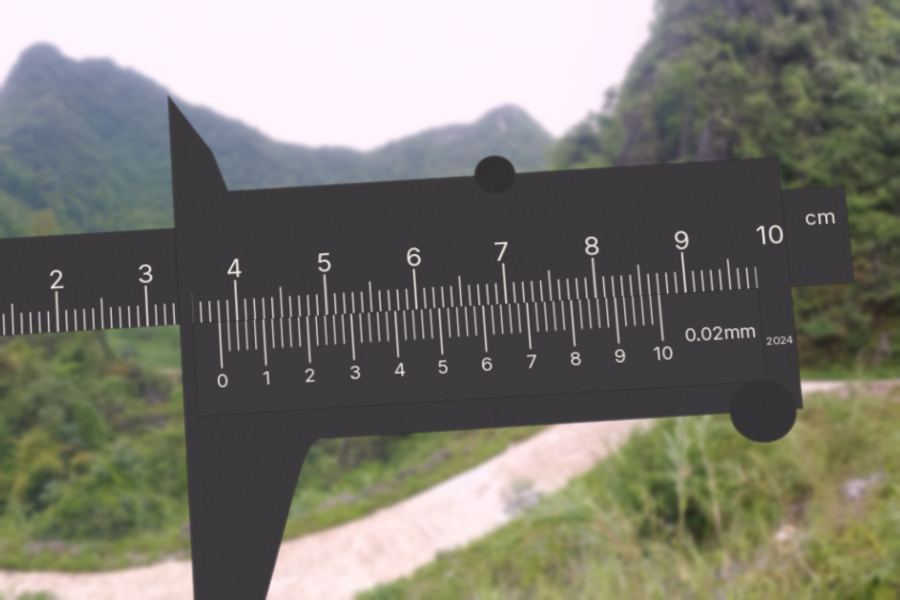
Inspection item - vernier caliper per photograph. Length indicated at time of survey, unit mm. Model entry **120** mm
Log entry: **38.0** mm
